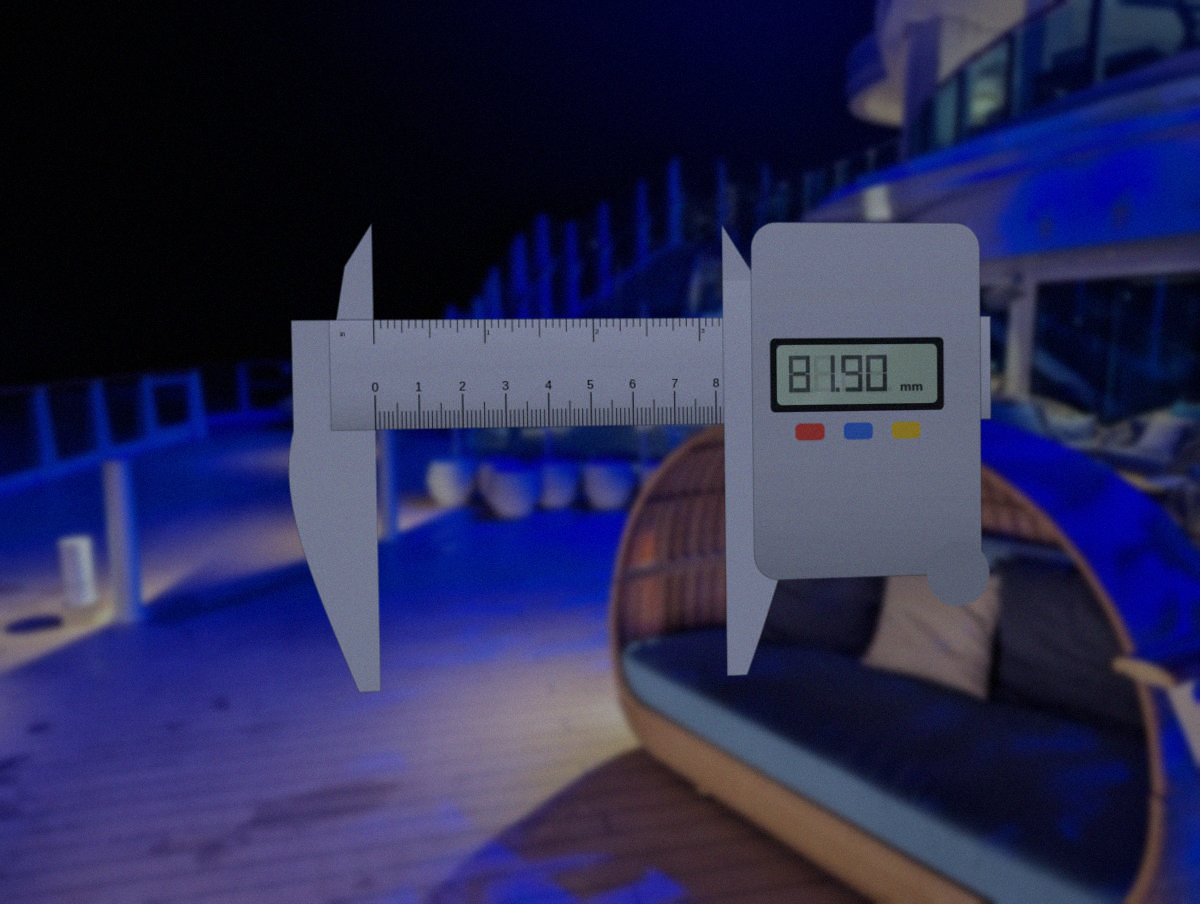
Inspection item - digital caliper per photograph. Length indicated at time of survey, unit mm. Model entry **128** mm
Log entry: **81.90** mm
